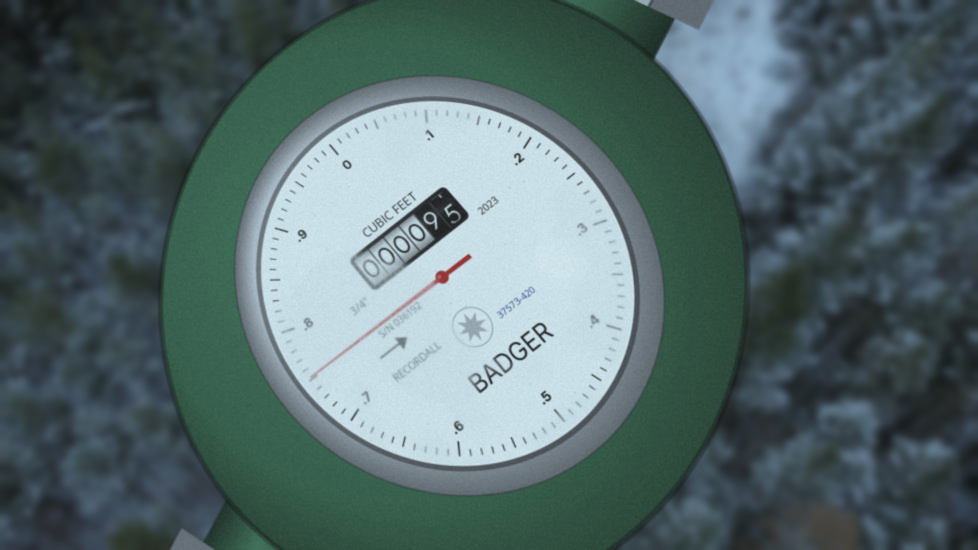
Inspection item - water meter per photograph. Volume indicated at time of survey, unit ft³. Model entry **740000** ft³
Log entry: **94.75** ft³
